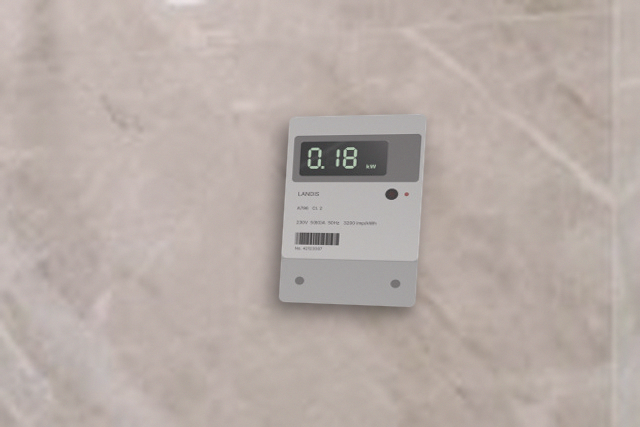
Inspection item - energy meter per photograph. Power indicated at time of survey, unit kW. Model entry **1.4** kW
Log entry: **0.18** kW
